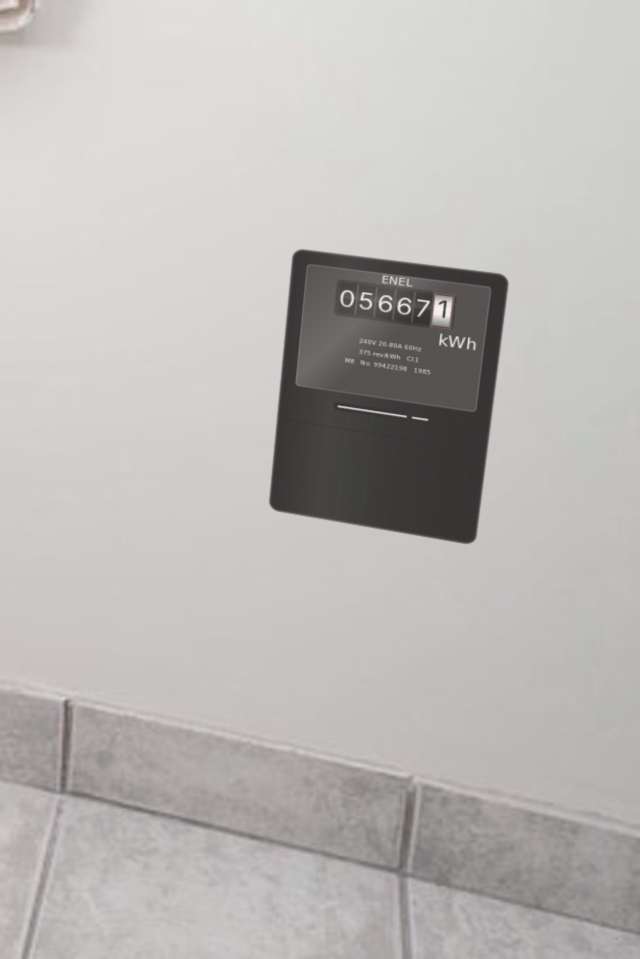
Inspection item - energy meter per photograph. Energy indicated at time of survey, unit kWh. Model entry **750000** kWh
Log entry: **5667.1** kWh
